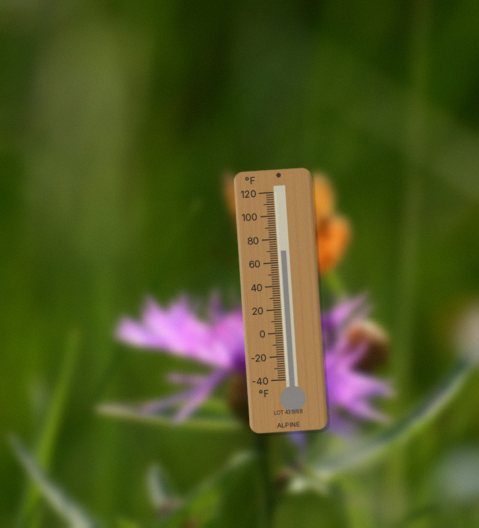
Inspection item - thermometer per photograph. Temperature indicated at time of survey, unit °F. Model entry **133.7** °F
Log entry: **70** °F
